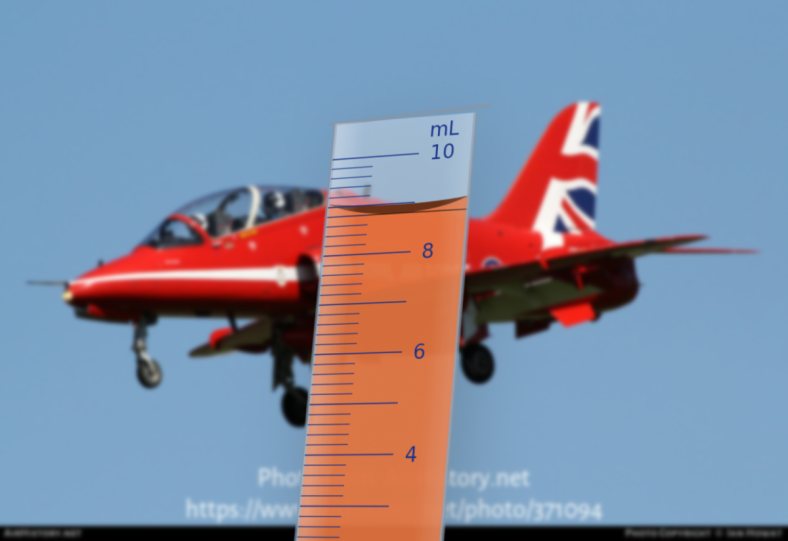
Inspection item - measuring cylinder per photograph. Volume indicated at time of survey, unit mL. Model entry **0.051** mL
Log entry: **8.8** mL
